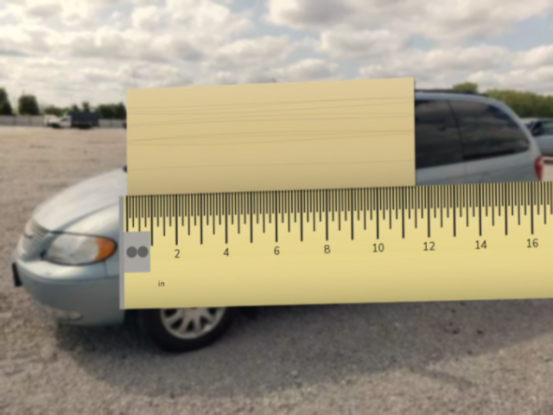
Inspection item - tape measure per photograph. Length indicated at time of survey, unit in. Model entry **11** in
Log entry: **11.5** in
